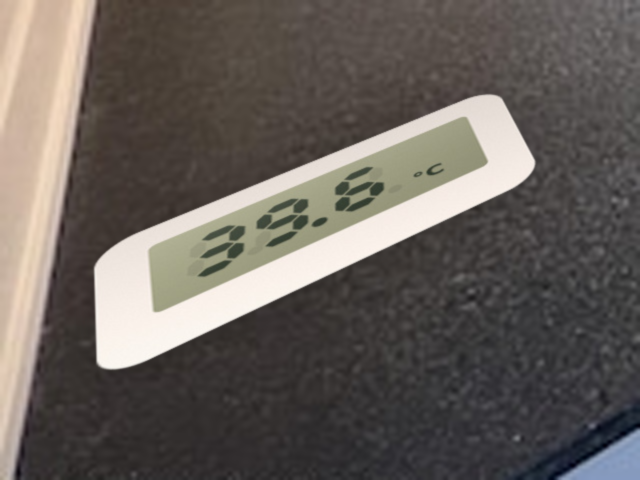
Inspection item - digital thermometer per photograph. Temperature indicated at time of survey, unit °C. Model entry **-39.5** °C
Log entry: **39.6** °C
